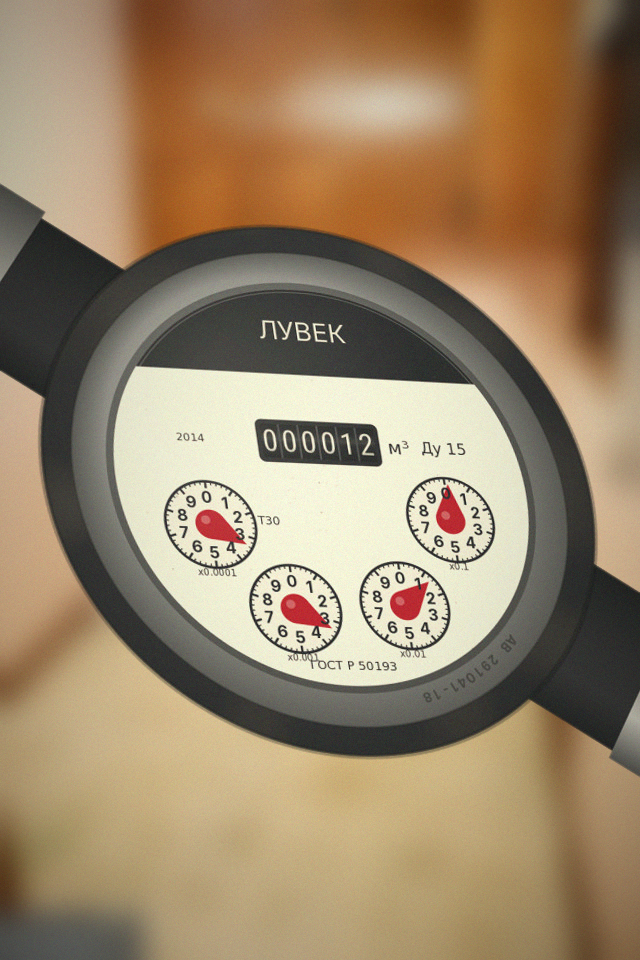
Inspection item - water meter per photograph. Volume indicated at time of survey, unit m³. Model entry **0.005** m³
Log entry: **12.0133** m³
